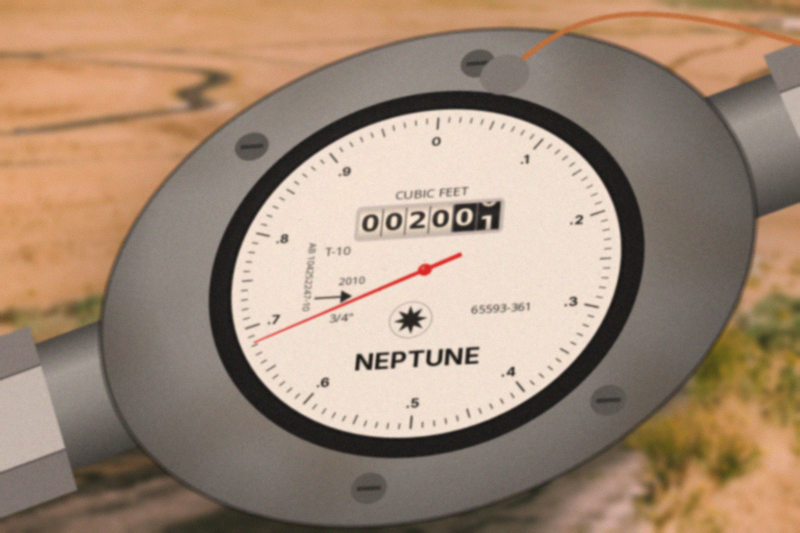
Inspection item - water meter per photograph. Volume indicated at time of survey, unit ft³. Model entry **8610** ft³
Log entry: **2000.68** ft³
